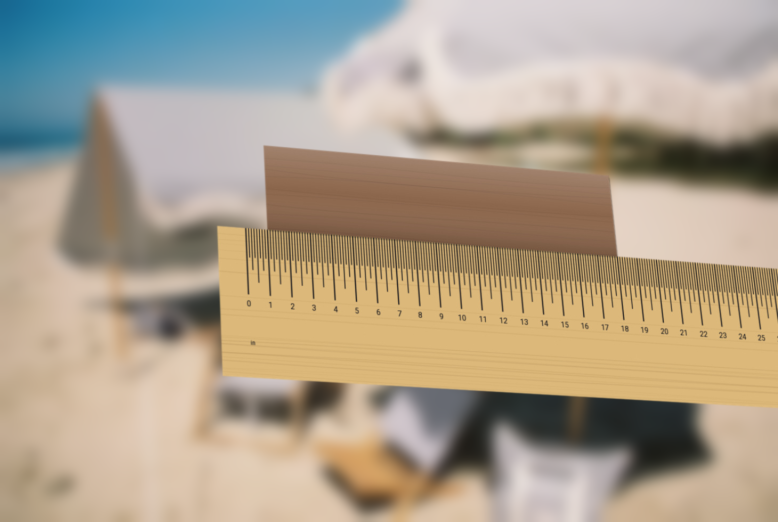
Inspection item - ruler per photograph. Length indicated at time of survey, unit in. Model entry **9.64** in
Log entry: **17** in
